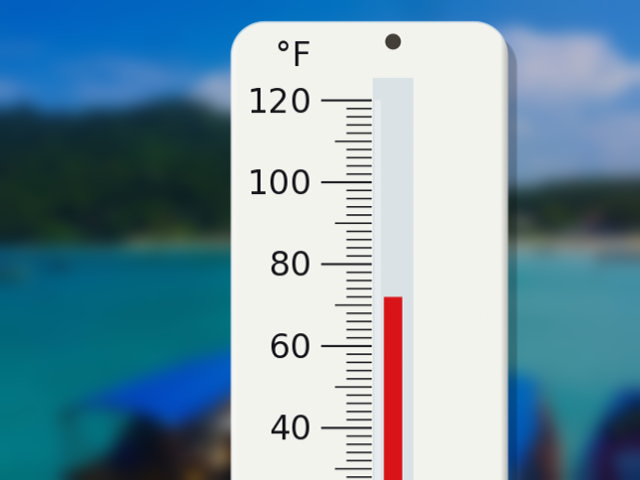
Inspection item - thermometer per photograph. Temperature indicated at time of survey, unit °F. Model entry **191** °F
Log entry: **72** °F
